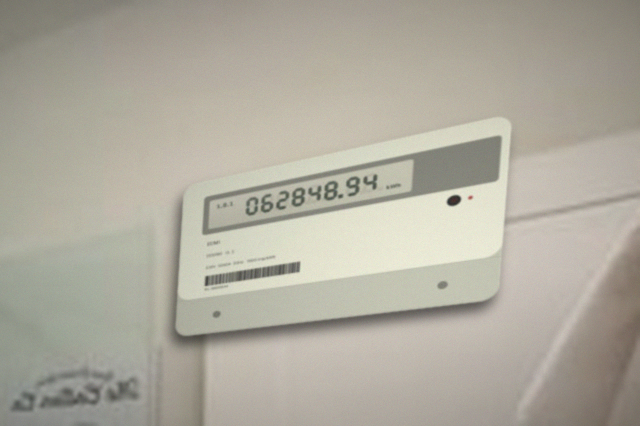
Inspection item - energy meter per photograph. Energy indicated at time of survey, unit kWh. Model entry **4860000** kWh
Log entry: **62848.94** kWh
